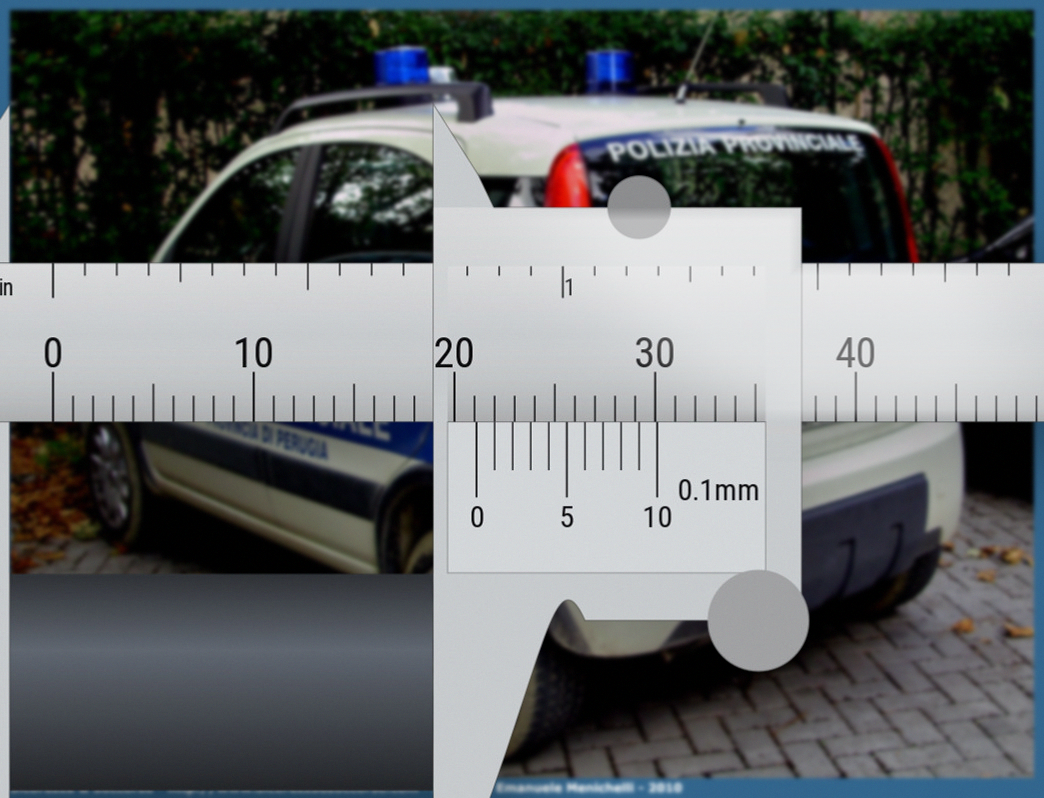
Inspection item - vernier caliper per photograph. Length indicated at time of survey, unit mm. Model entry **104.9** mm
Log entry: **21.1** mm
